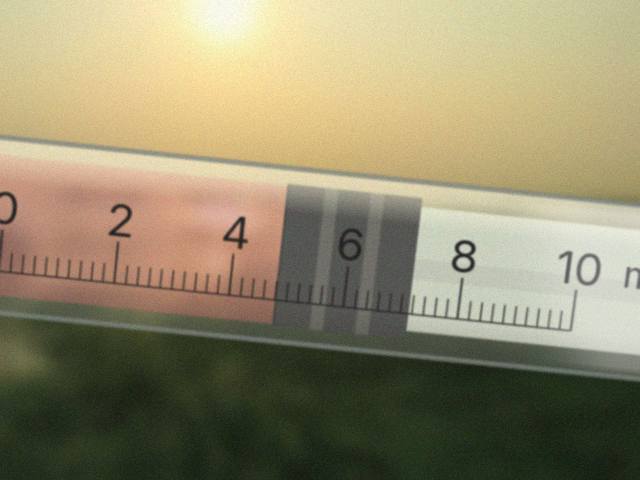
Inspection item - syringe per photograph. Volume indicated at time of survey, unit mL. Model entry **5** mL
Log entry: **4.8** mL
